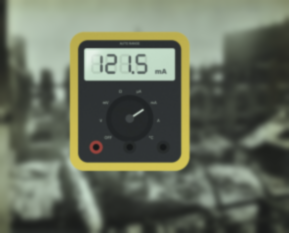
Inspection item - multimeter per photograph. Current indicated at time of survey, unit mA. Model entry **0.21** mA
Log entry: **121.5** mA
